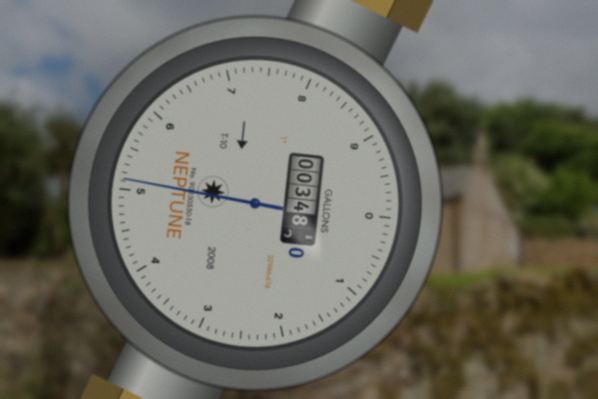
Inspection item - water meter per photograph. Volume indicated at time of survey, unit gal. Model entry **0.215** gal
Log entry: **34815.1** gal
